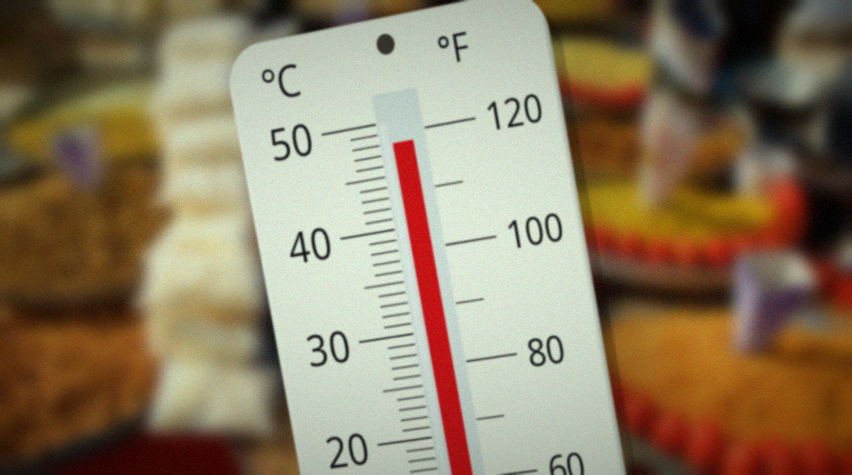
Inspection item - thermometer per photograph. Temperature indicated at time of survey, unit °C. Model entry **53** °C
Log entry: **48** °C
